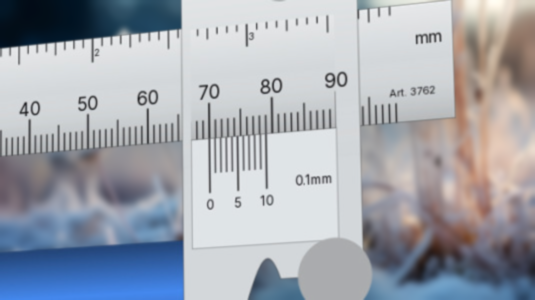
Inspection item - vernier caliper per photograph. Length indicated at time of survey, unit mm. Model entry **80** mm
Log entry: **70.0** mm
